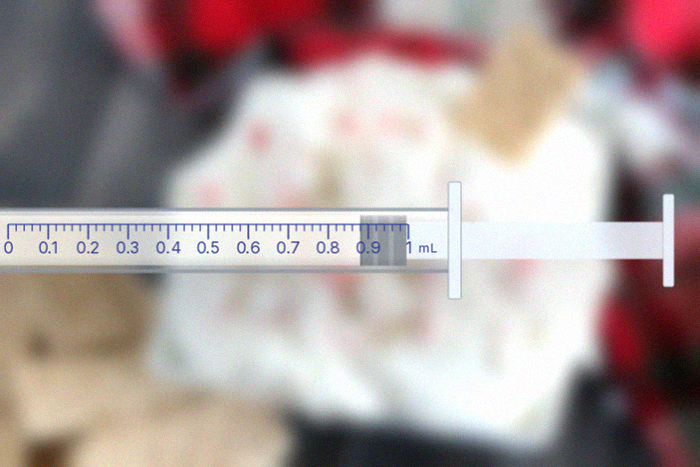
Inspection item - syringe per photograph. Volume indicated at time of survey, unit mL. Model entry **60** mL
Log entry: **0.88** mL
